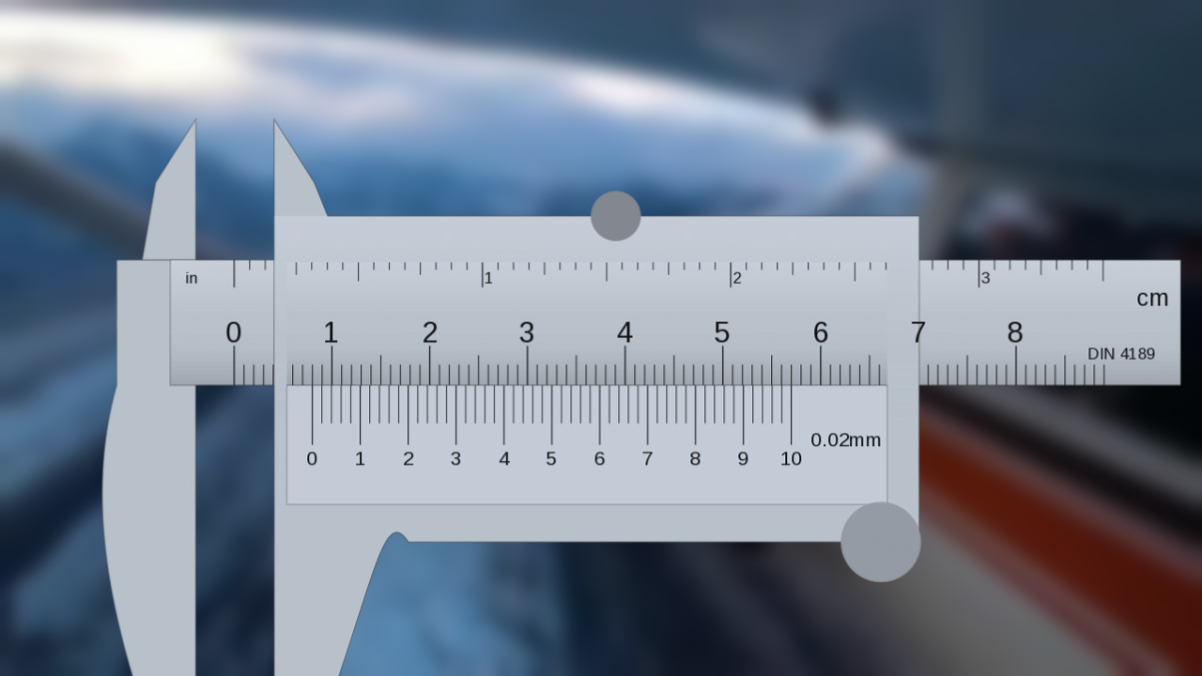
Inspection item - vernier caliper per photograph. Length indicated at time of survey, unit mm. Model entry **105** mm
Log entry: **8.0** mm
